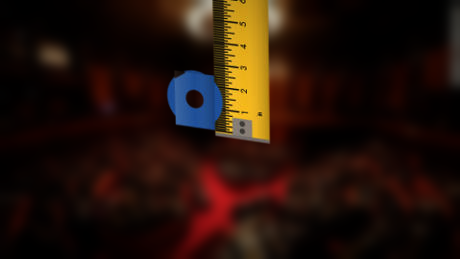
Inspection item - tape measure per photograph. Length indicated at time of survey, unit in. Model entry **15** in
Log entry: **2.5** in
